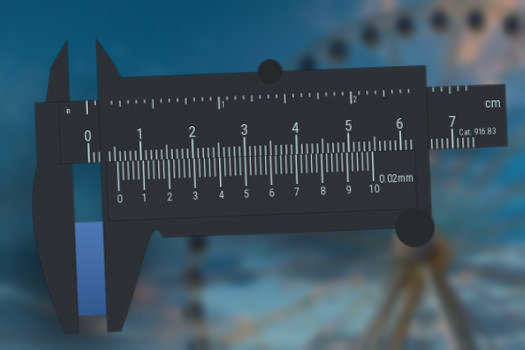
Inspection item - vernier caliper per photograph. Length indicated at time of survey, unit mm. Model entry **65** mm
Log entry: **5.5** mm
